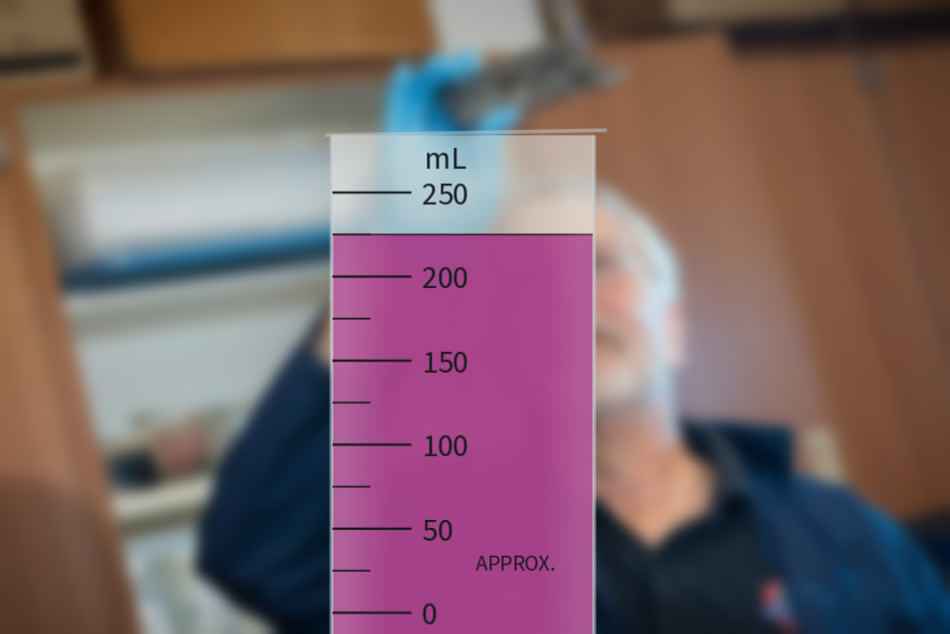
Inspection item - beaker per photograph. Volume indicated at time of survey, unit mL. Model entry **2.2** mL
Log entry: **225** mL
